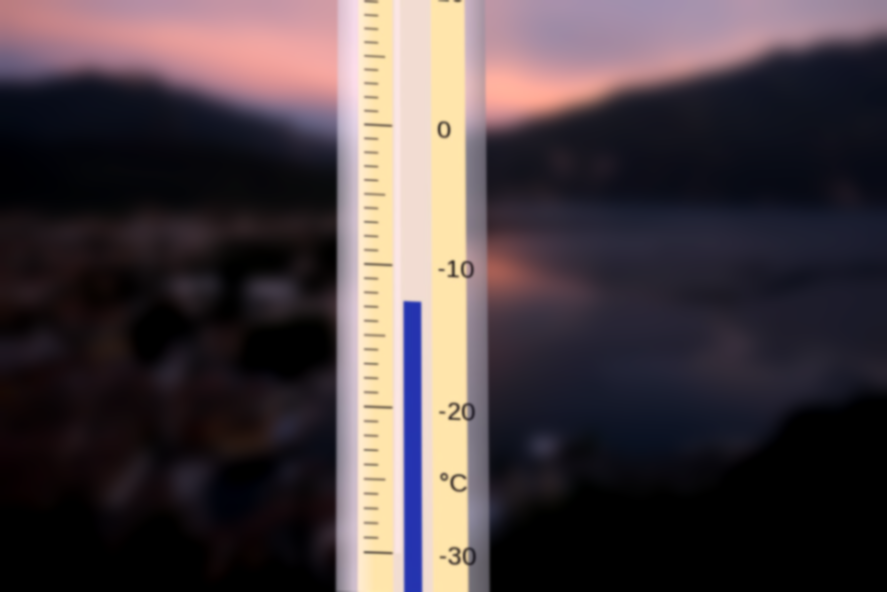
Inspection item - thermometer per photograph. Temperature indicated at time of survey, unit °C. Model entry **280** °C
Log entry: **-12.5** °C
